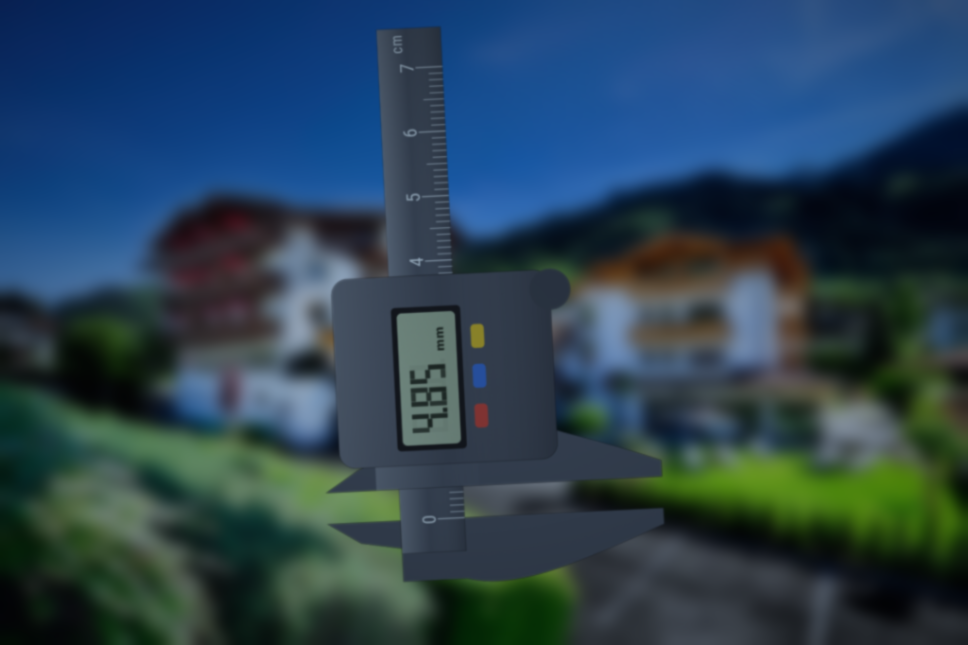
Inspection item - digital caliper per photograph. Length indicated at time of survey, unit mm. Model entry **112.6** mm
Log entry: **4.85** mm
